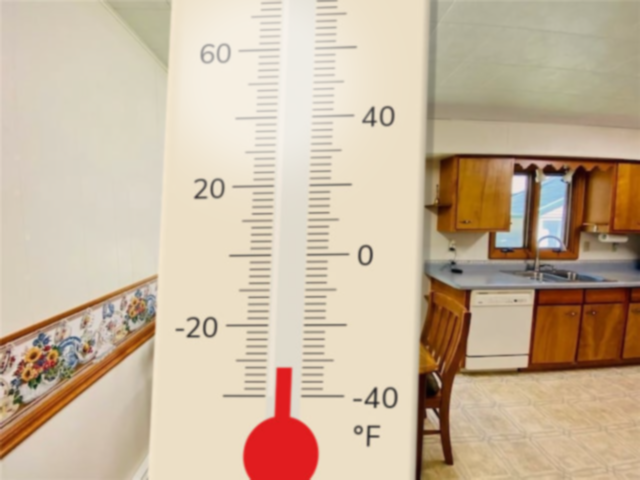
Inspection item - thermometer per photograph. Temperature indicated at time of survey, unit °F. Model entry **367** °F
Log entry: **-32** °F
